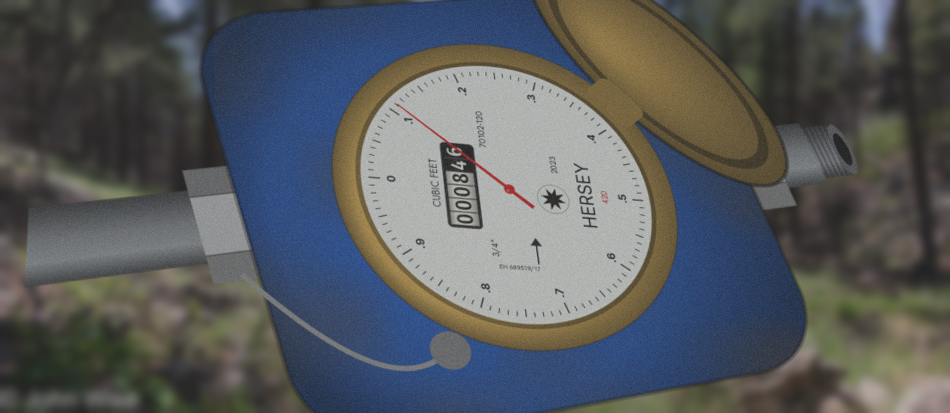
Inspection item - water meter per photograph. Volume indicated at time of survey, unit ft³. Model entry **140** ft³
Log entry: **846.11** ft³
